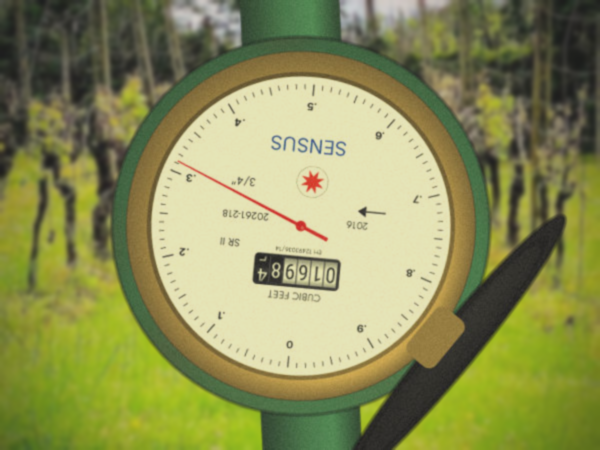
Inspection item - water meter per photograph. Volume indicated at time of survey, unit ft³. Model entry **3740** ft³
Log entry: **16984.31** ft³
